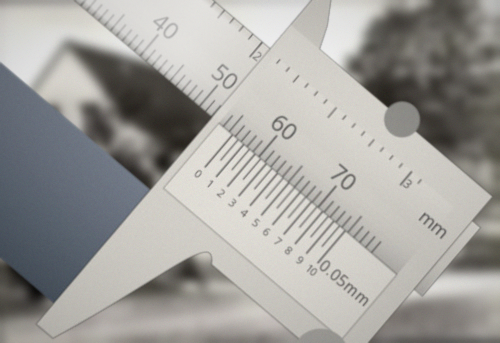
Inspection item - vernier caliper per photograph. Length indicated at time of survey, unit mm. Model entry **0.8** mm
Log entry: **55.6** mm
